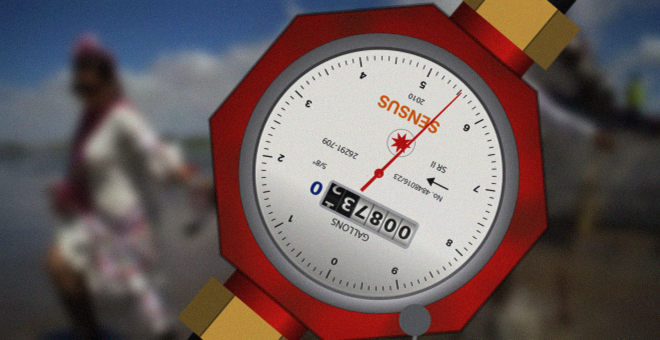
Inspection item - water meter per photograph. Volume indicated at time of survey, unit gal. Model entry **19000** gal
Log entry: **87315.5** gal
